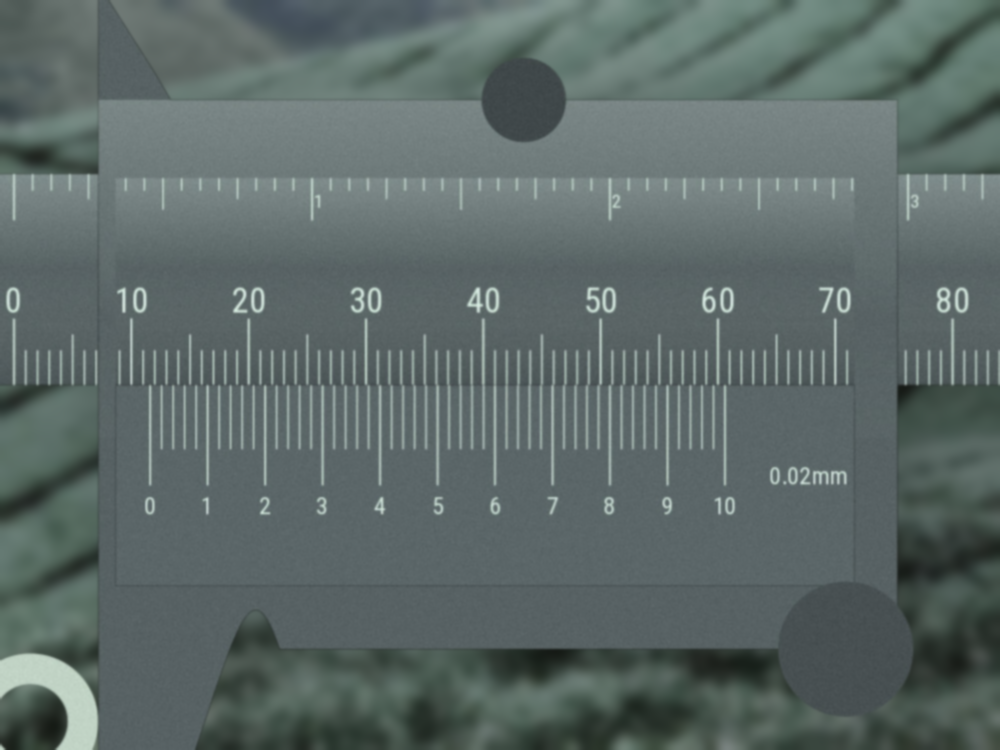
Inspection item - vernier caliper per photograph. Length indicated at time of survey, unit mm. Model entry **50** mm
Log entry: **11.6** mm
